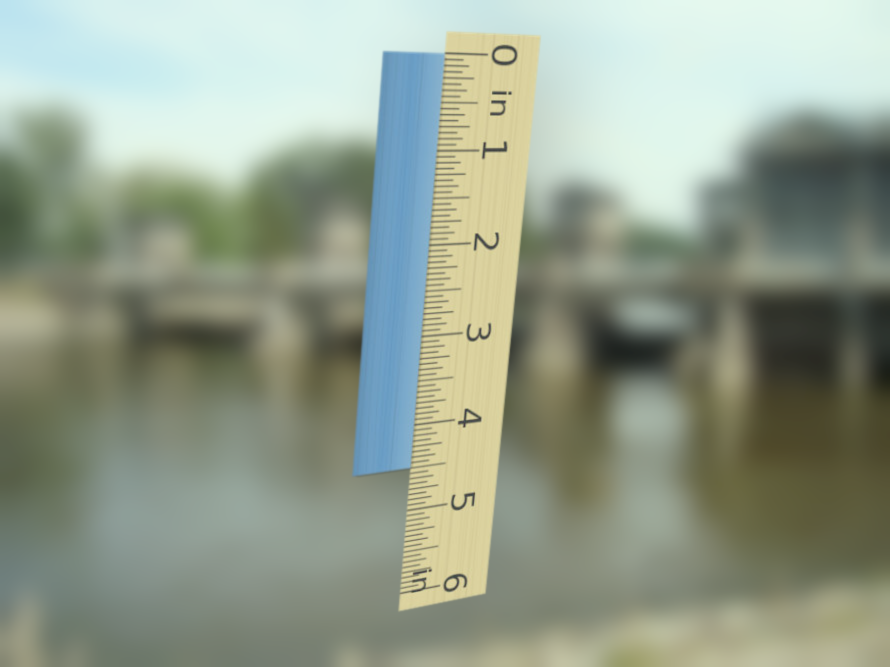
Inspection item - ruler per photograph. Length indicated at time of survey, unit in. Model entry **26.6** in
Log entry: **4.5** in
